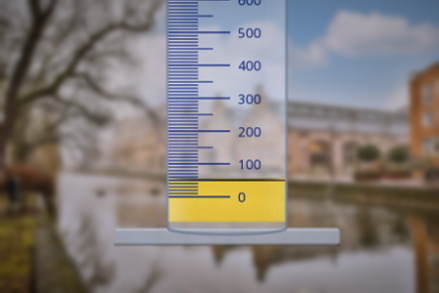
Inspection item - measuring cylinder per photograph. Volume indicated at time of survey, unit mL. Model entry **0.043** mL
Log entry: **50** mL
